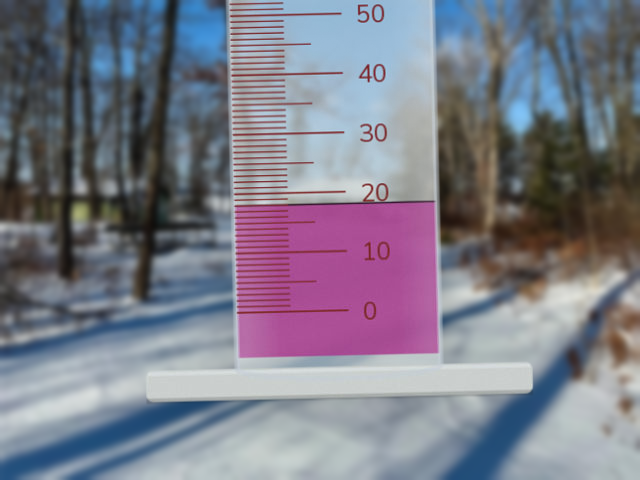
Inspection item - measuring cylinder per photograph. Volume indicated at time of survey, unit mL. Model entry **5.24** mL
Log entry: **18** mL
